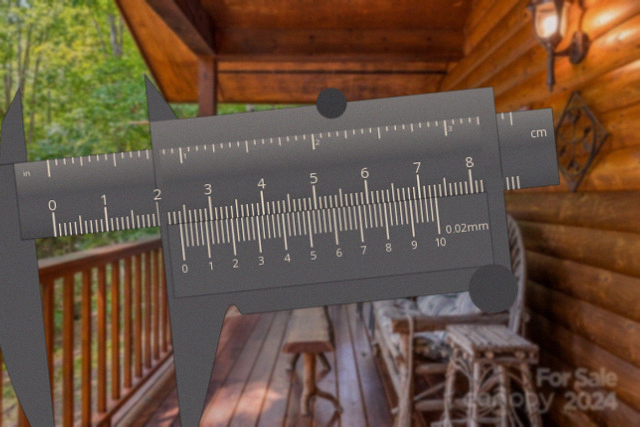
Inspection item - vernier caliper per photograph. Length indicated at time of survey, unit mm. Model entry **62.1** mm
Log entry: **24.0** mm
